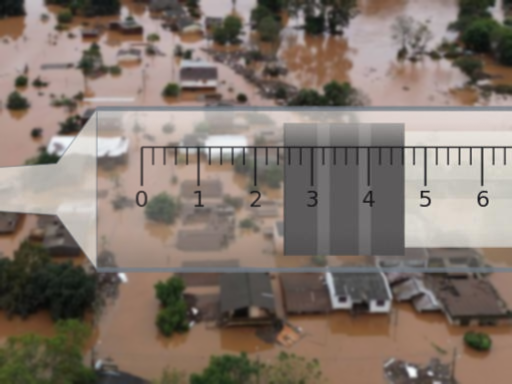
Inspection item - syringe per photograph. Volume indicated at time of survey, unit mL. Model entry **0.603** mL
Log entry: **2.5** mL
